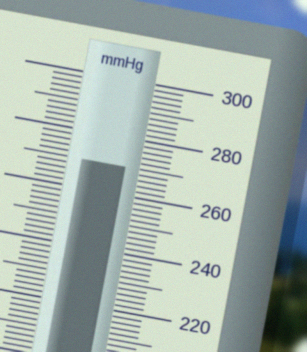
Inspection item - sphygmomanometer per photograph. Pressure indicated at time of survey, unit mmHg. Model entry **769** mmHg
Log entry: **270** mmHg
